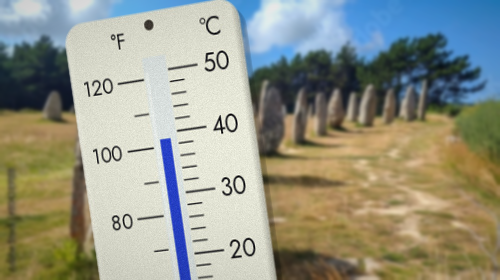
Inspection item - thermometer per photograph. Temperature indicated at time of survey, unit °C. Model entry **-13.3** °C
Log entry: **39** °C
